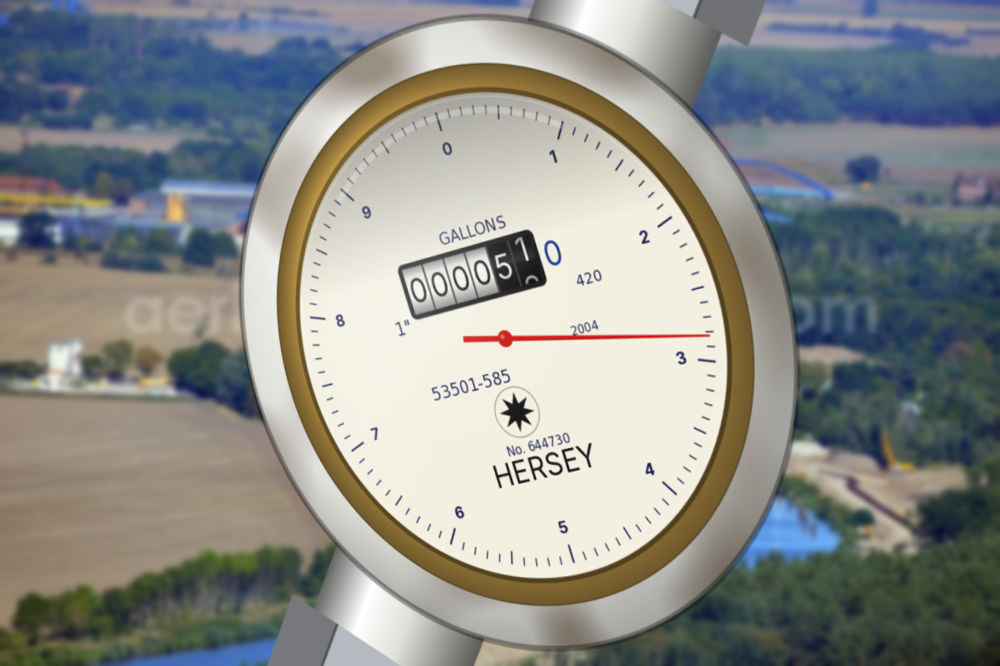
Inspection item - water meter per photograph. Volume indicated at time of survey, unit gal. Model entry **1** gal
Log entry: **512.8** gal
